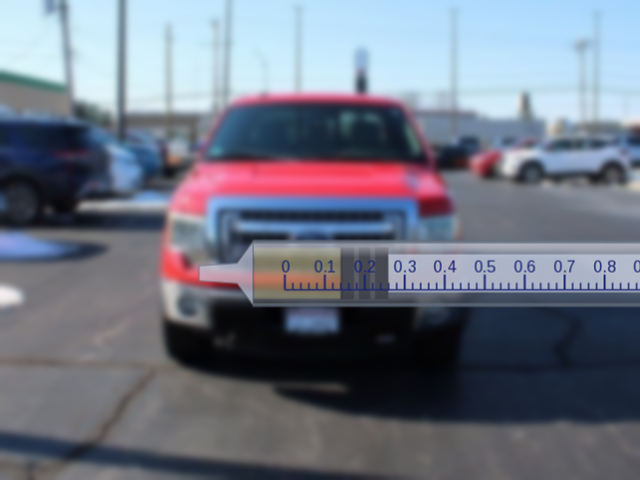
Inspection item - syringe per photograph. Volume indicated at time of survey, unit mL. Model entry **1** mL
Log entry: **0.14** mL
